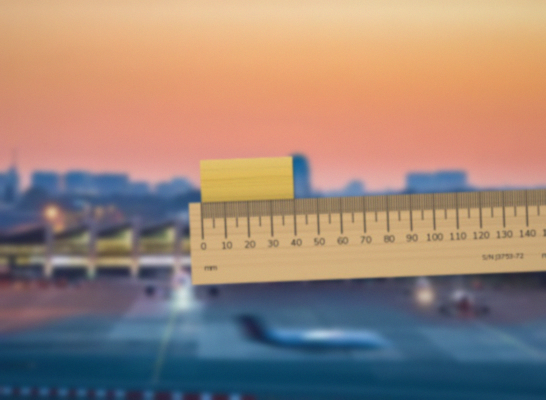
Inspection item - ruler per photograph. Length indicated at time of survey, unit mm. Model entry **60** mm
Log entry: **40** mm
